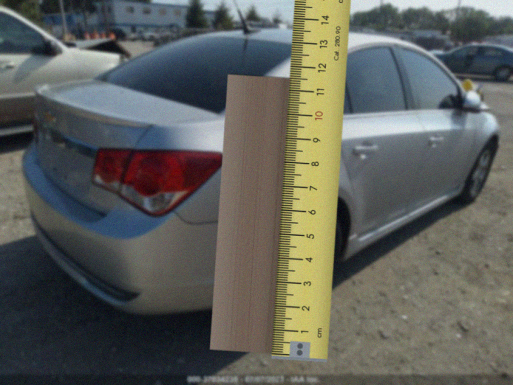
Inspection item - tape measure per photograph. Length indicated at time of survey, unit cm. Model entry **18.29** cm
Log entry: **11.5** cm
